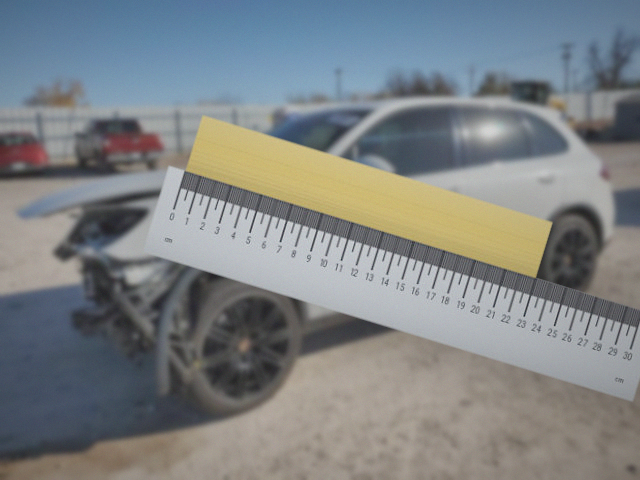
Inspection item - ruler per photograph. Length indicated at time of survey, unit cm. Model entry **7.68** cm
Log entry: **23** cm
